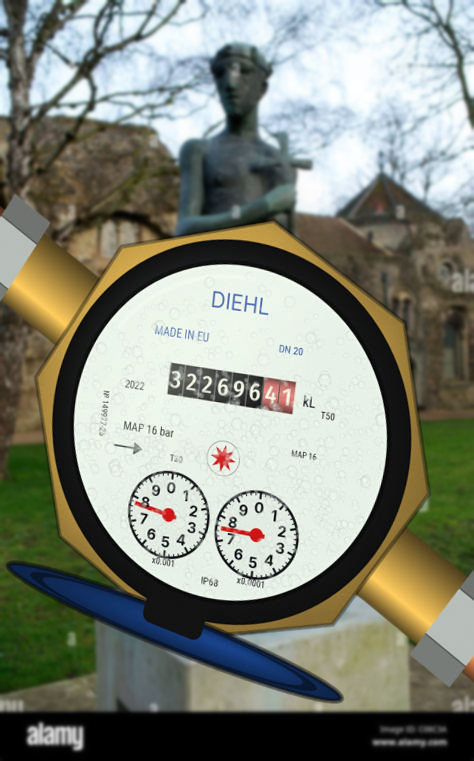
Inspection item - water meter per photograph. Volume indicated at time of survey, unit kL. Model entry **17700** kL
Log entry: **322696.4177** kL
